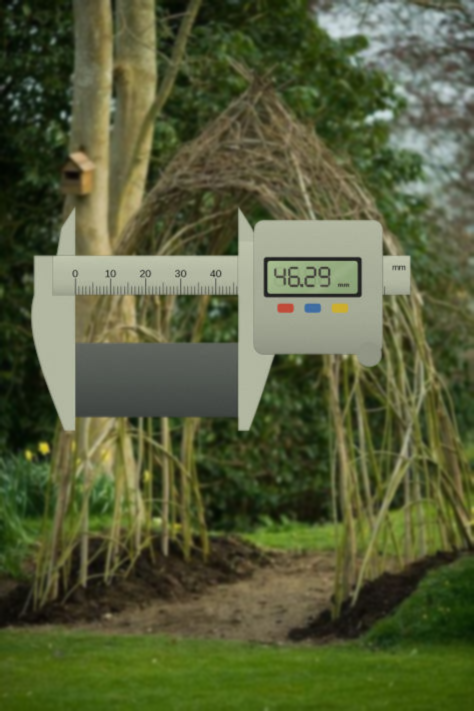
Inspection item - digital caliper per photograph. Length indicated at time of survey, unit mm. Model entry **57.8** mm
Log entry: **46.29** mm
